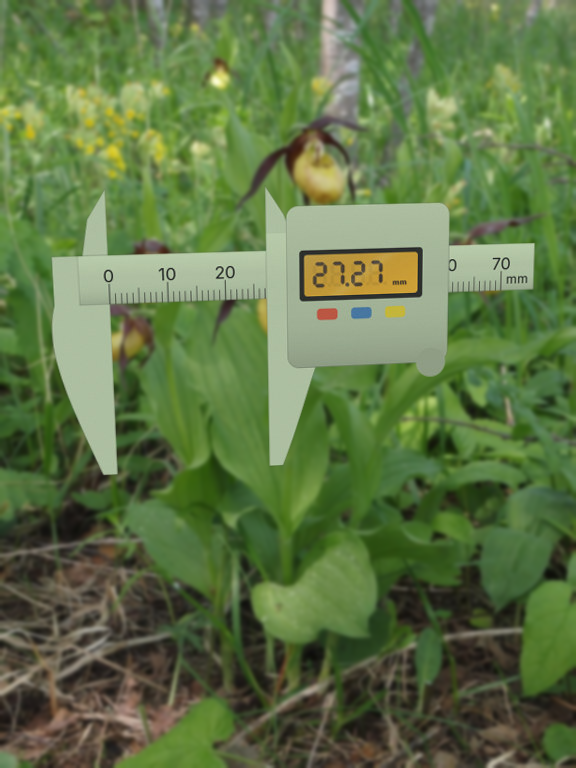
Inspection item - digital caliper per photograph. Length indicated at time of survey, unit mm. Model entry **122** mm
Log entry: **27.27** mm
